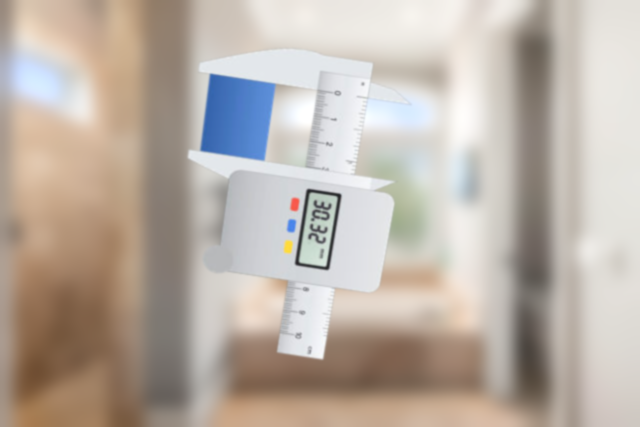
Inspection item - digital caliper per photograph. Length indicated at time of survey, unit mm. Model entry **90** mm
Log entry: **30.32** mm
